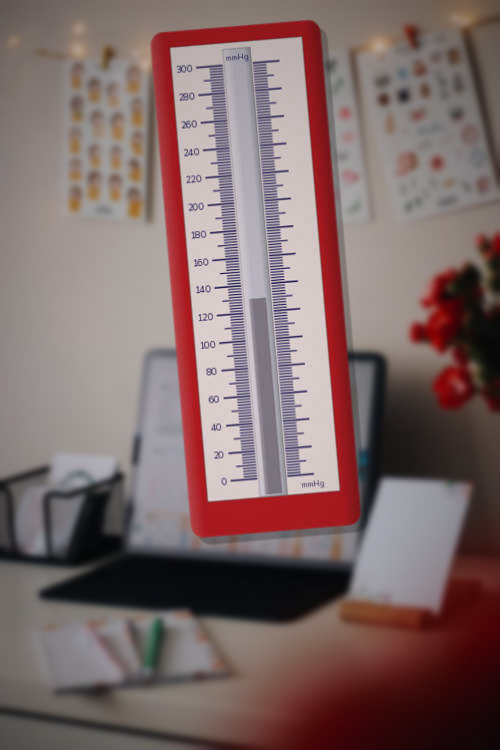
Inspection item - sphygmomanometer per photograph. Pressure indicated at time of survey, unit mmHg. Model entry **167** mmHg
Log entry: **130** mmHg
